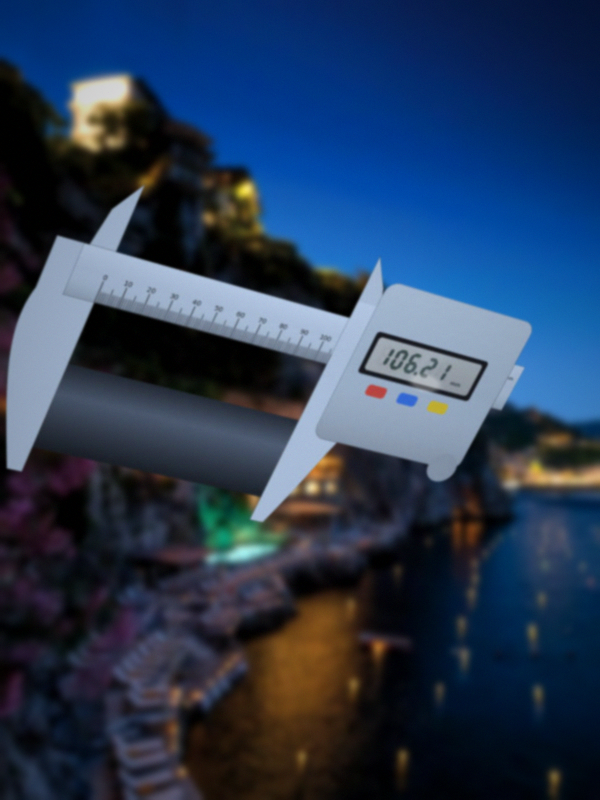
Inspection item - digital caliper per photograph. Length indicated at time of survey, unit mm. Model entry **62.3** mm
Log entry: **106.21** mm
